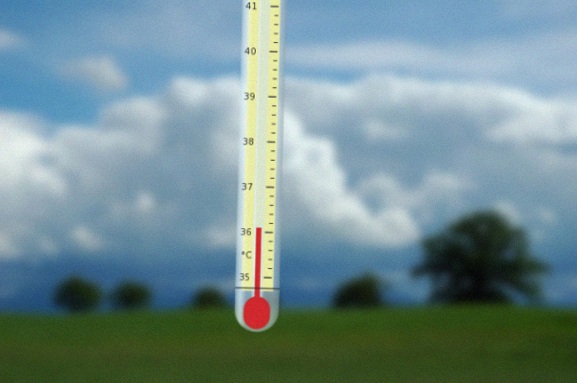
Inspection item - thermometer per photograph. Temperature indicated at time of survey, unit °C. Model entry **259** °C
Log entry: **36.1** °C
